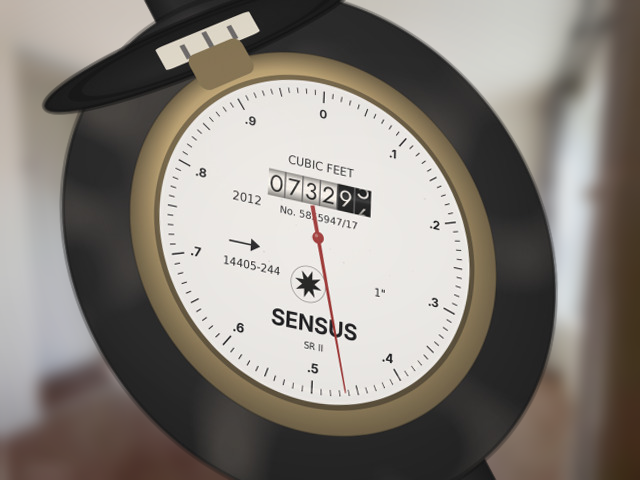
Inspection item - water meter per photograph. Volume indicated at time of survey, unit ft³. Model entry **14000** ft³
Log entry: **73295.46** ft³
